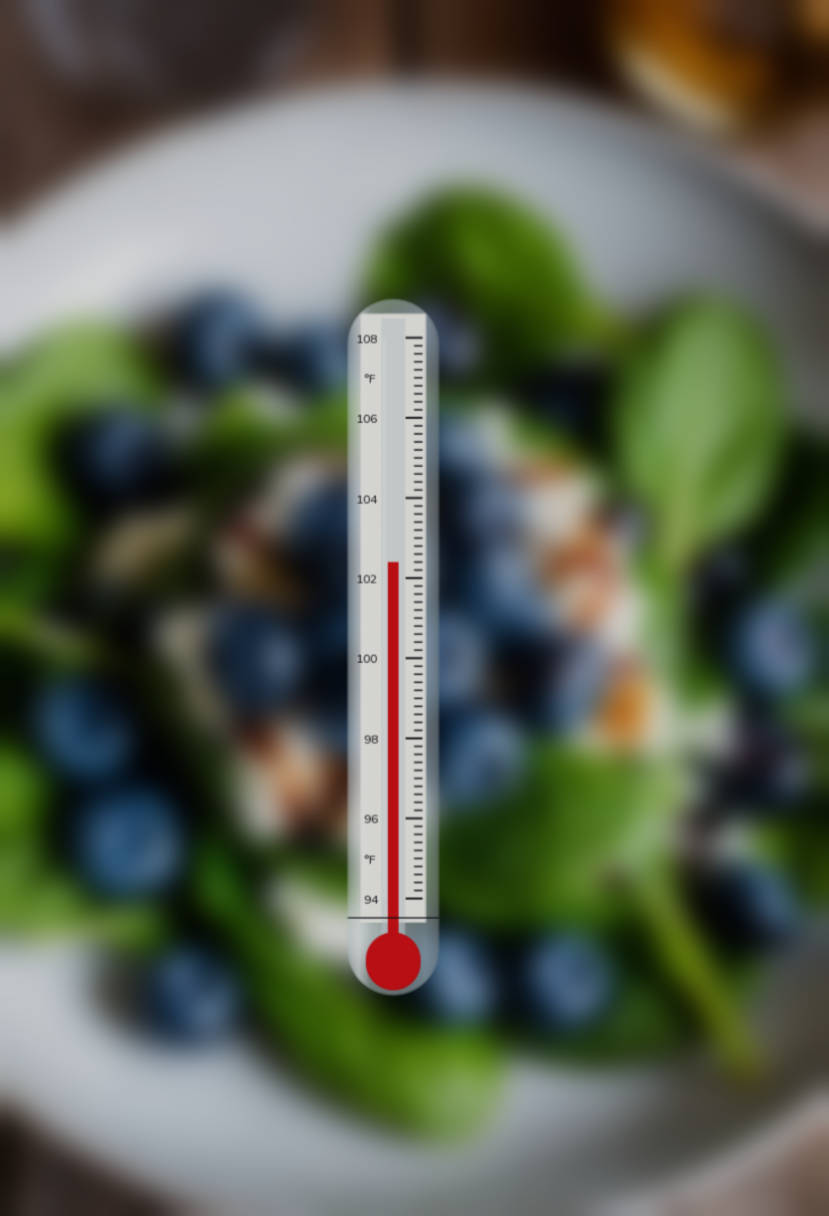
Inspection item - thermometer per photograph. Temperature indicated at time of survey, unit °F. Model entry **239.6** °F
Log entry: **102.4** °F
